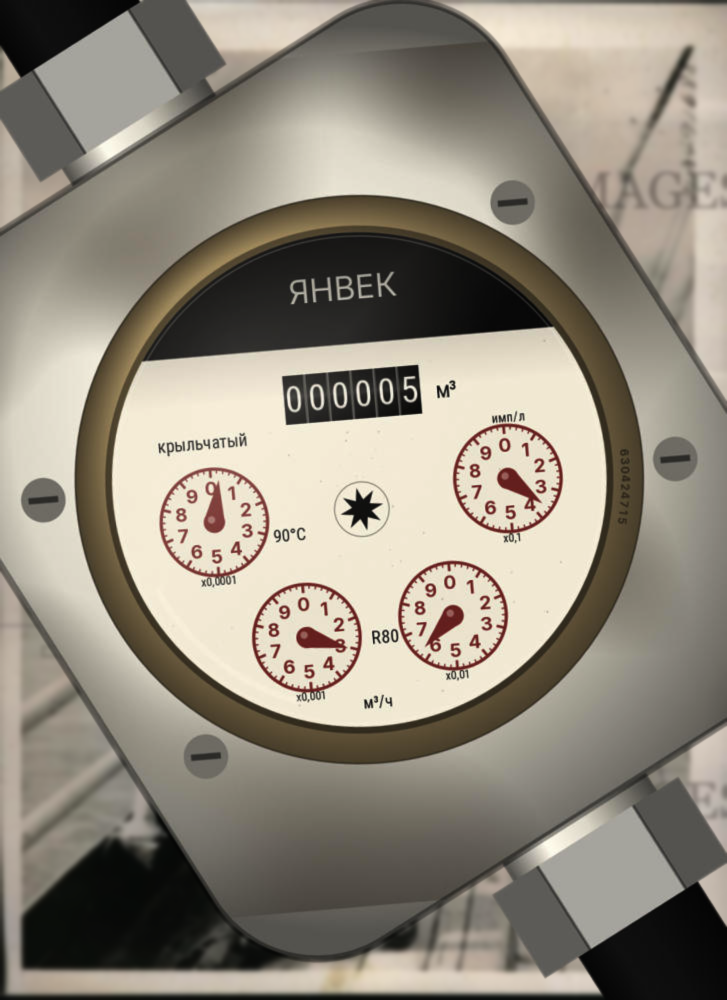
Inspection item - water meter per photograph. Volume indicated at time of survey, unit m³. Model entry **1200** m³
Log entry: **5.3630** m³
